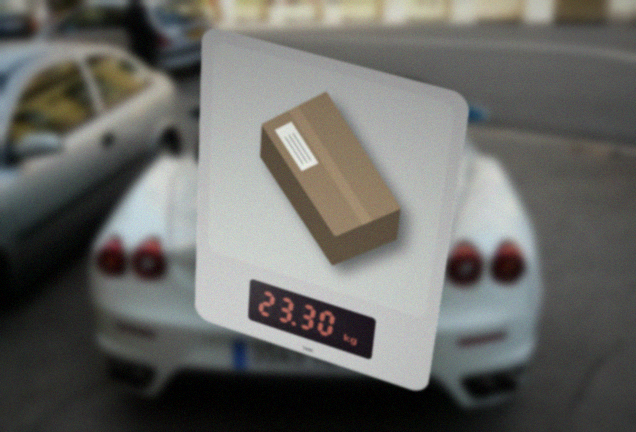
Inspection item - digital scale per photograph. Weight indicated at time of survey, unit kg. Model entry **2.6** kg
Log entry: **23.30** kg
